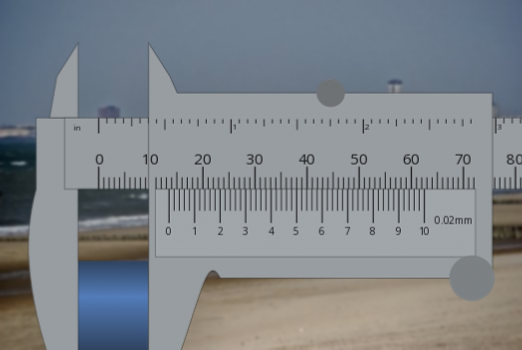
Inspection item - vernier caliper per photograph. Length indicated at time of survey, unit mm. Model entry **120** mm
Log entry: **13.5** mm
